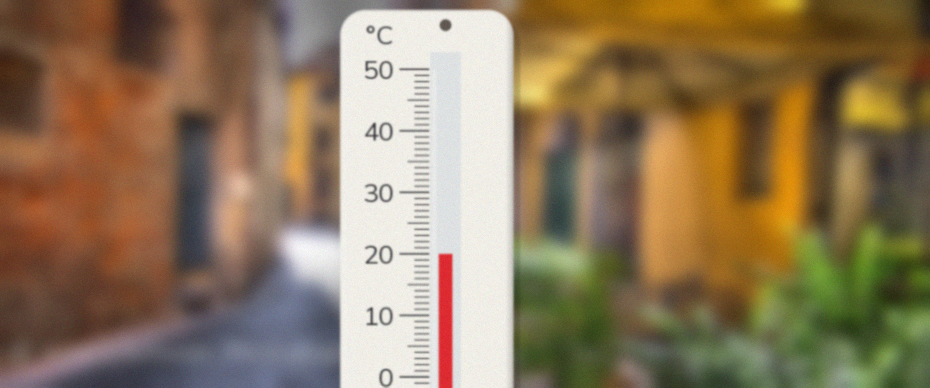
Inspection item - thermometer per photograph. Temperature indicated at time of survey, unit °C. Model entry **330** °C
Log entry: **20** °C
